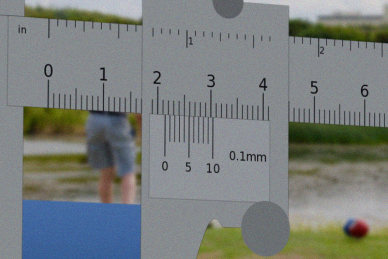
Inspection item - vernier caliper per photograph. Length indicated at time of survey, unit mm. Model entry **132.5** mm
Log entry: **21.4** mm
